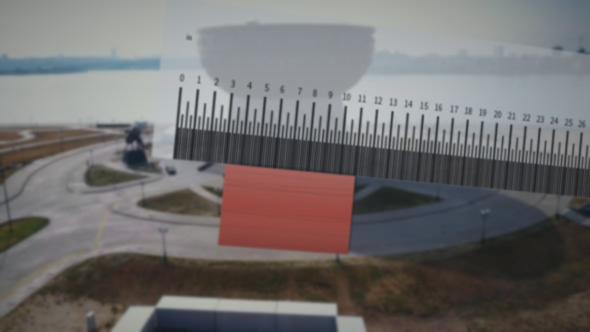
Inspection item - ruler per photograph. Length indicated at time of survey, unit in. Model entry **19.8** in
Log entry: **8** in
